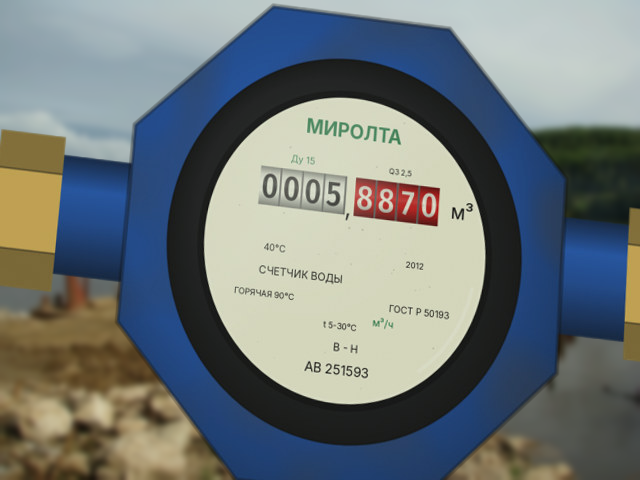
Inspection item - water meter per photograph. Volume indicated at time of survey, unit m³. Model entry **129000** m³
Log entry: **5.8870** m³
